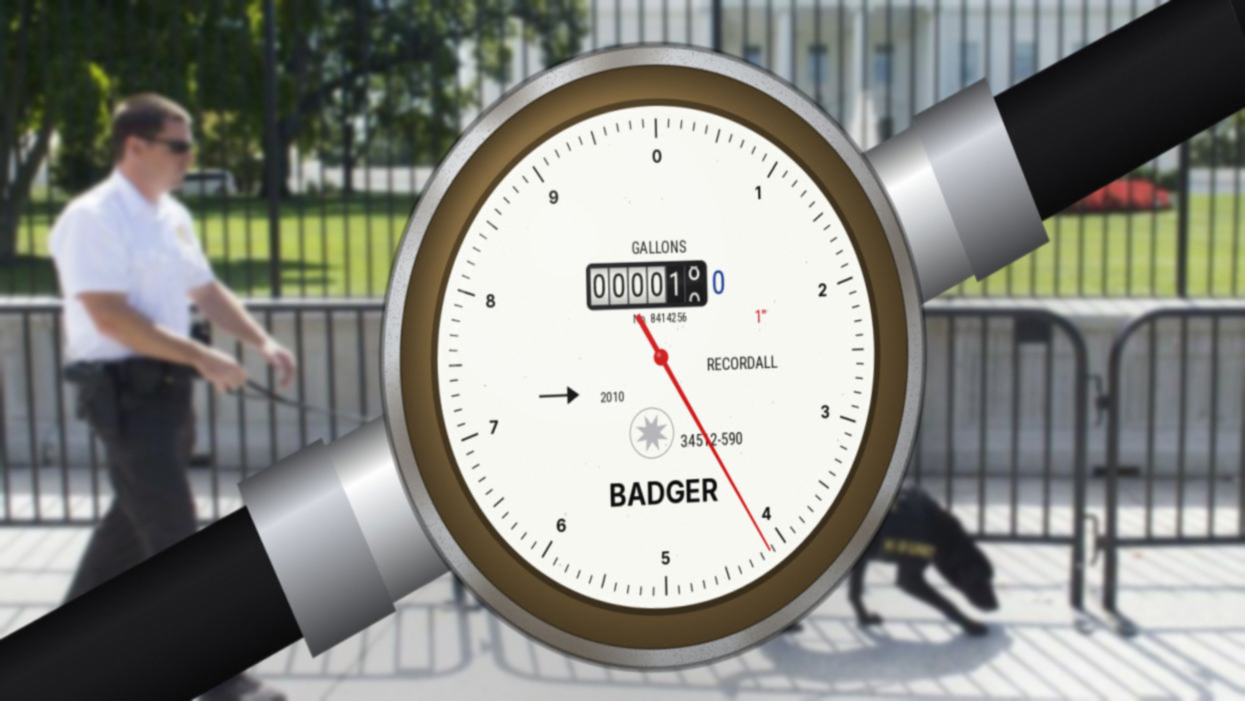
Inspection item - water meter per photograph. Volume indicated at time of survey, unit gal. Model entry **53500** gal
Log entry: **184.1** gal
